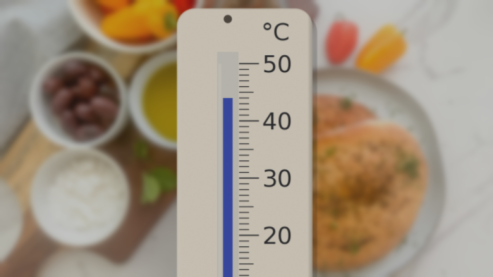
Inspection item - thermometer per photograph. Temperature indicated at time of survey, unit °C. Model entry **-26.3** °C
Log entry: **44** °C
